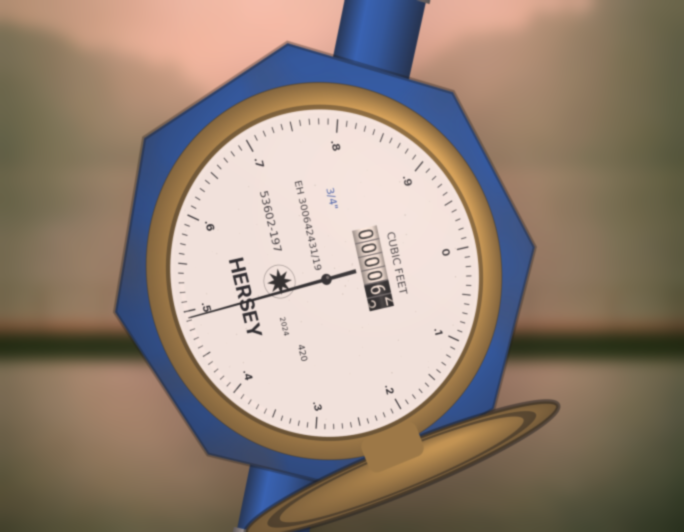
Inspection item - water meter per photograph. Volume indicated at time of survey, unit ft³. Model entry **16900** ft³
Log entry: **62.49** ft³
